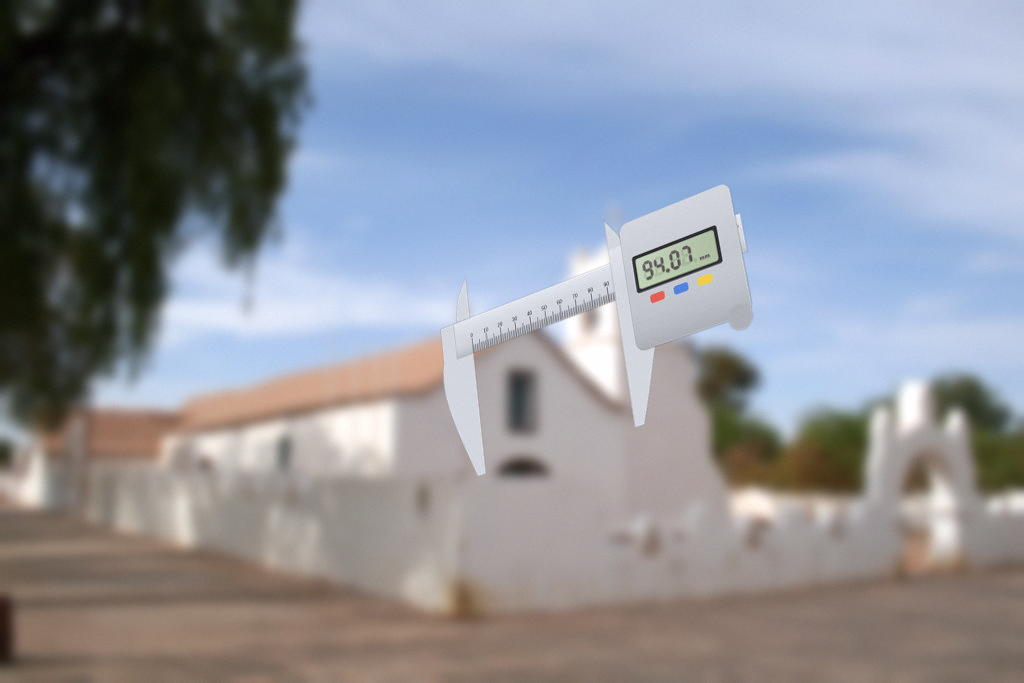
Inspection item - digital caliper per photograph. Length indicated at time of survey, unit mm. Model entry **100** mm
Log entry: **94.07** mm
